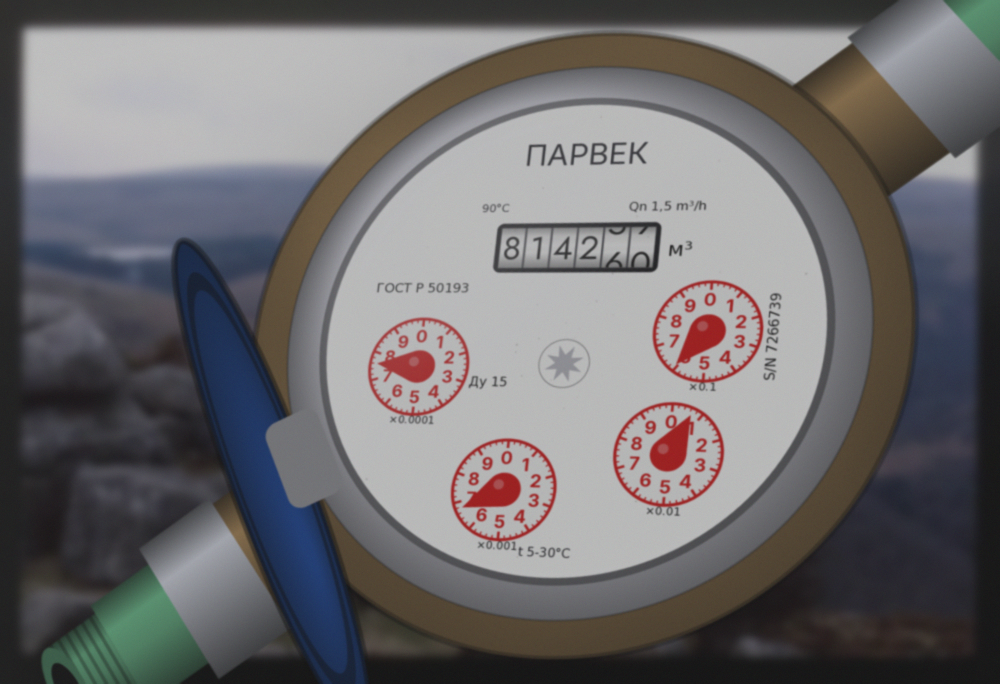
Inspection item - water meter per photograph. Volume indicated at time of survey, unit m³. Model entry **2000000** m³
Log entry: **814259.6067** m³
